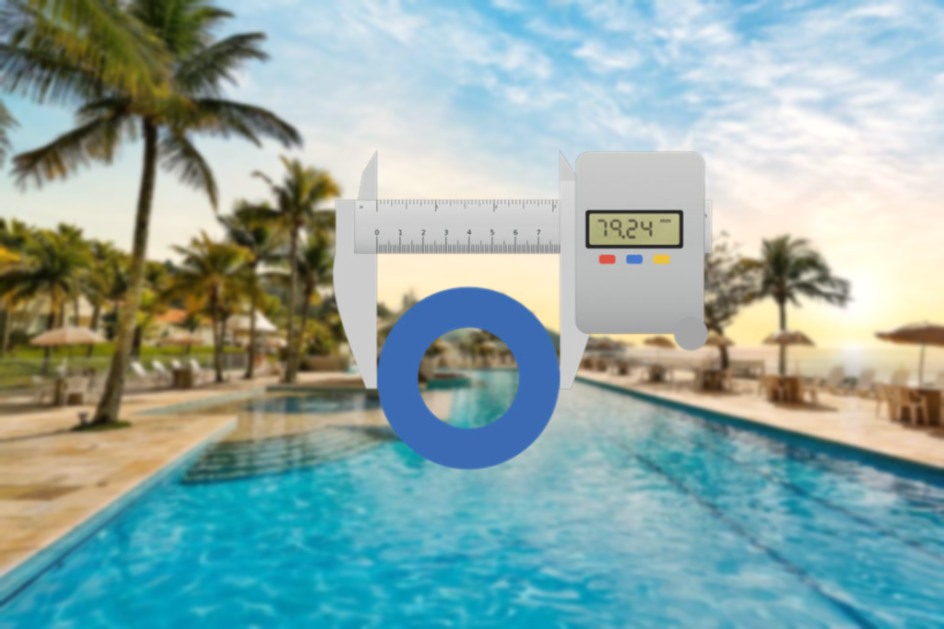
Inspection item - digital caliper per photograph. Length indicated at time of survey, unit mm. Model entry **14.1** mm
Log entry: **79.24** mm
